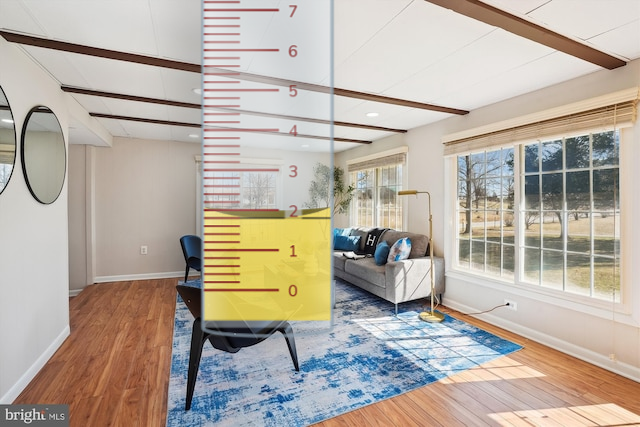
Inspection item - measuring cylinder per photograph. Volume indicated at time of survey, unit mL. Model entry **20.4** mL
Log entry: **1.8** mL
